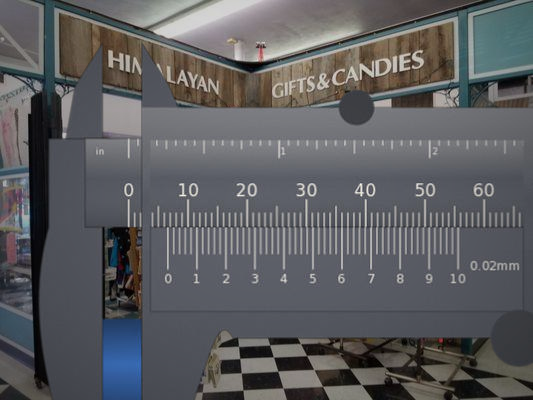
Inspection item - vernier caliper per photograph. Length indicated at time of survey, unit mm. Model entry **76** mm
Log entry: **6.6** mm
